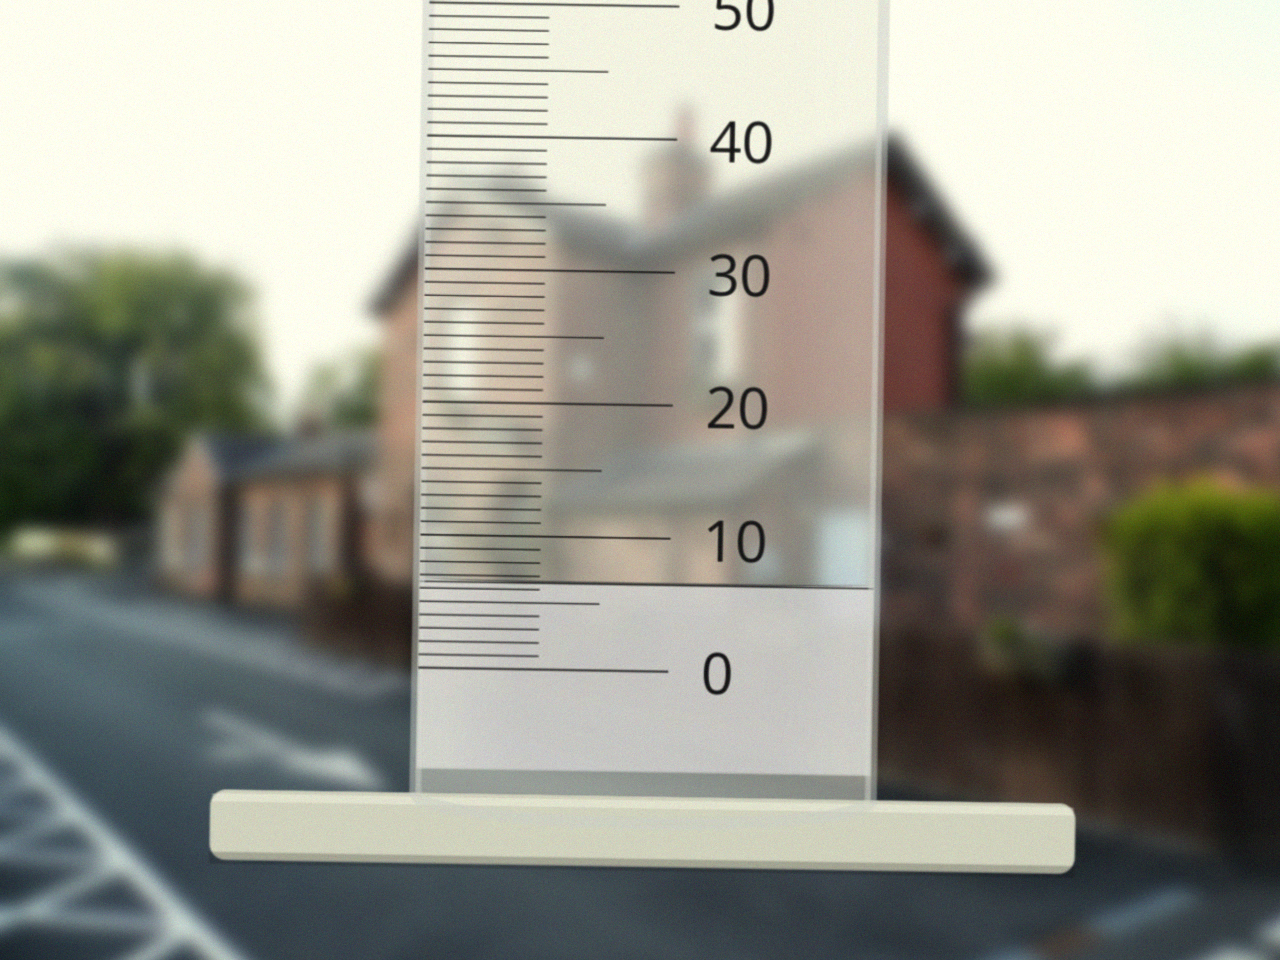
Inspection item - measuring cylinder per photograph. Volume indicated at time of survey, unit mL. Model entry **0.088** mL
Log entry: **6.5** mL
